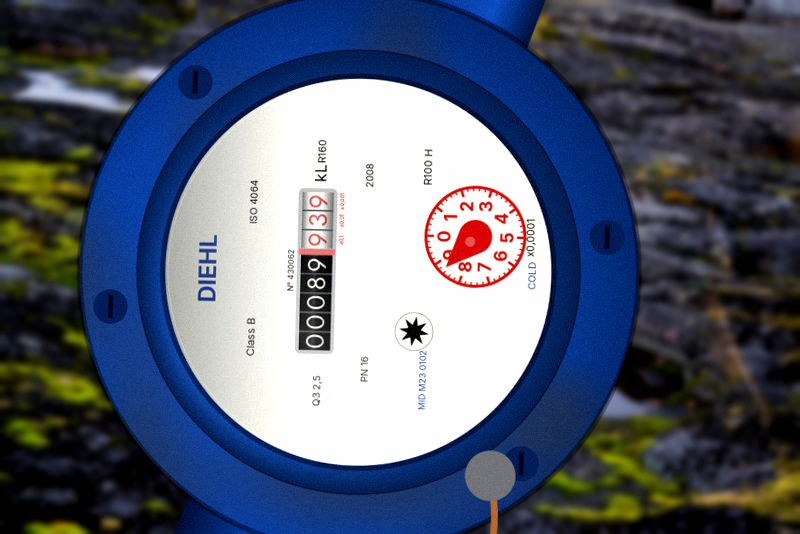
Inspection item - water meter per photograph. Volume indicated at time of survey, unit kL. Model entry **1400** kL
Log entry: **89.9398** kL
